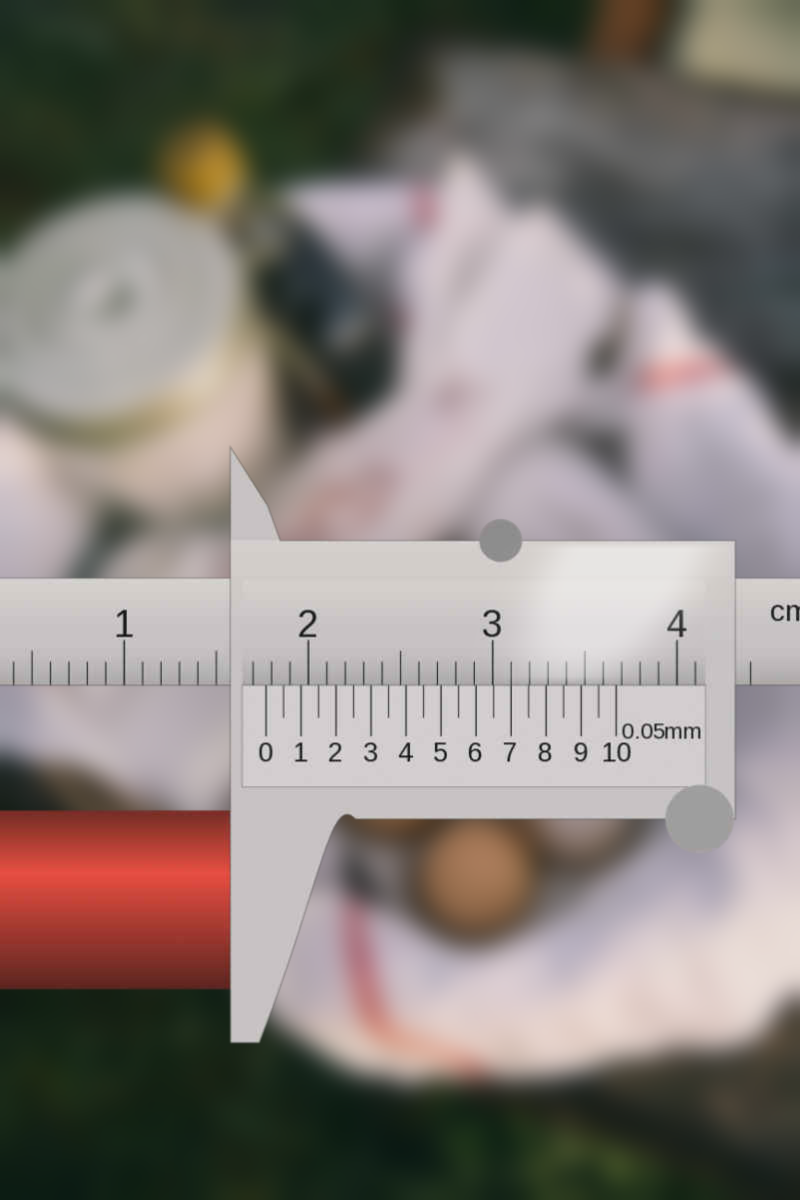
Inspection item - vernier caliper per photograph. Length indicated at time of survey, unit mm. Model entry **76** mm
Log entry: **17.7** mm
